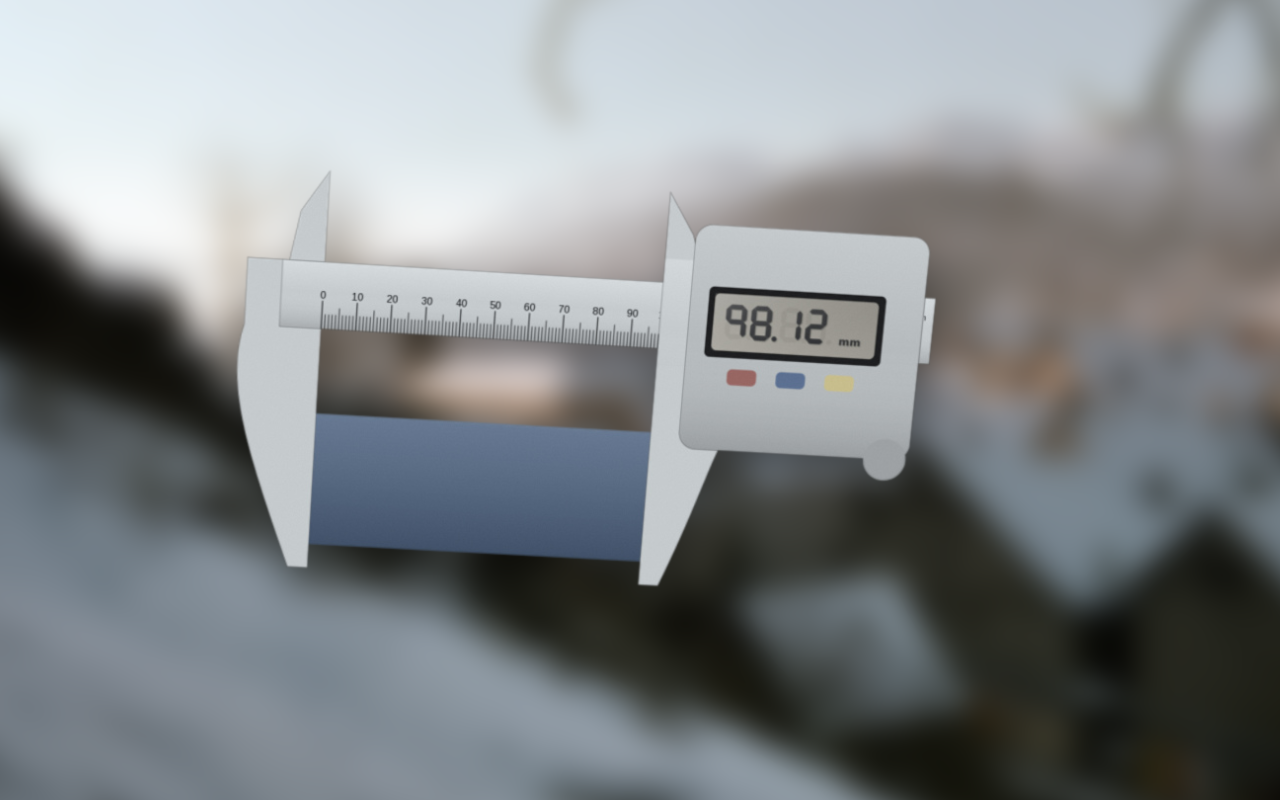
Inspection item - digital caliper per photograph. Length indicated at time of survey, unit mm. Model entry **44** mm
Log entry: **98.12** mm
